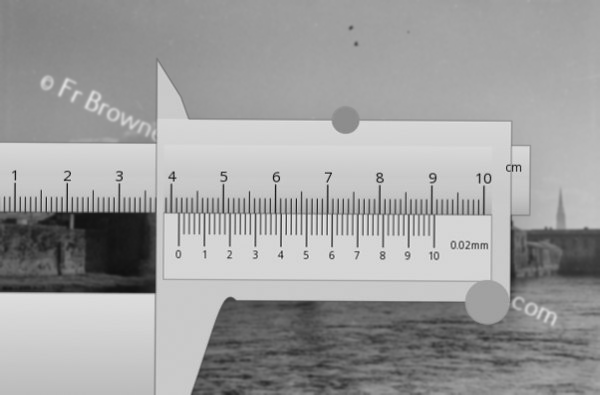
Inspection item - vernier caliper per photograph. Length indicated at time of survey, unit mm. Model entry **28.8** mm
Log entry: **41.5** mm
